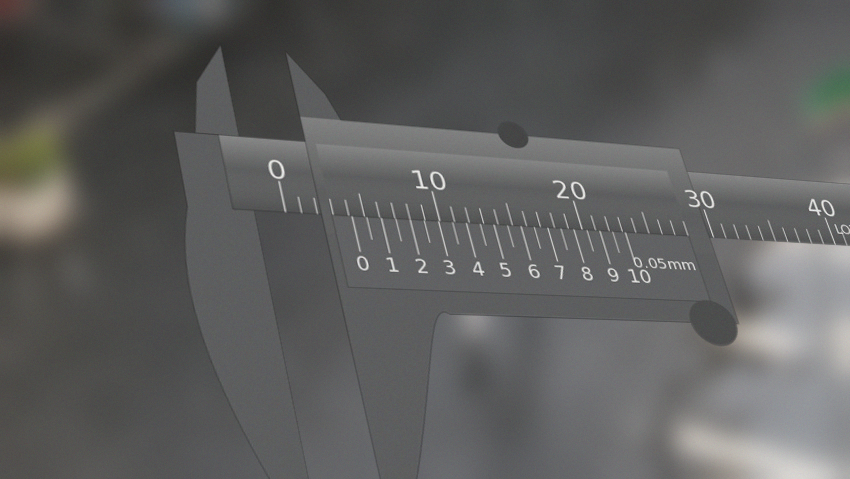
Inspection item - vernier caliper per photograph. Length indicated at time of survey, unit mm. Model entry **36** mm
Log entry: **4.2** mm
